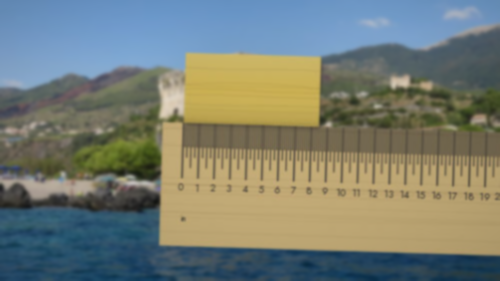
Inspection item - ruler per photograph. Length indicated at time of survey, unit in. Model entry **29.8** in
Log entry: **8.5** in
